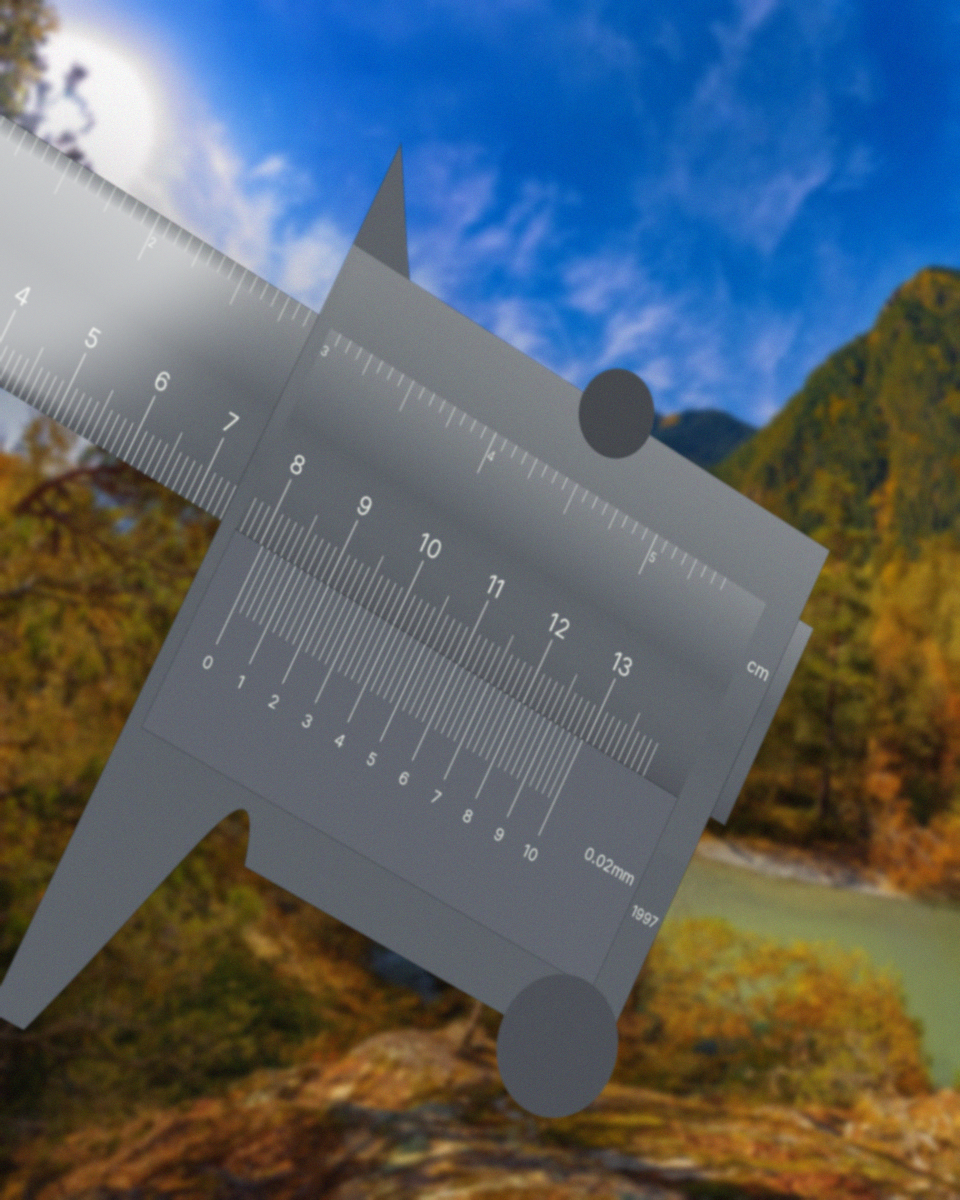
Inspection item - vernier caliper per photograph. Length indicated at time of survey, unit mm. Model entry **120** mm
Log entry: **80.4** mm
